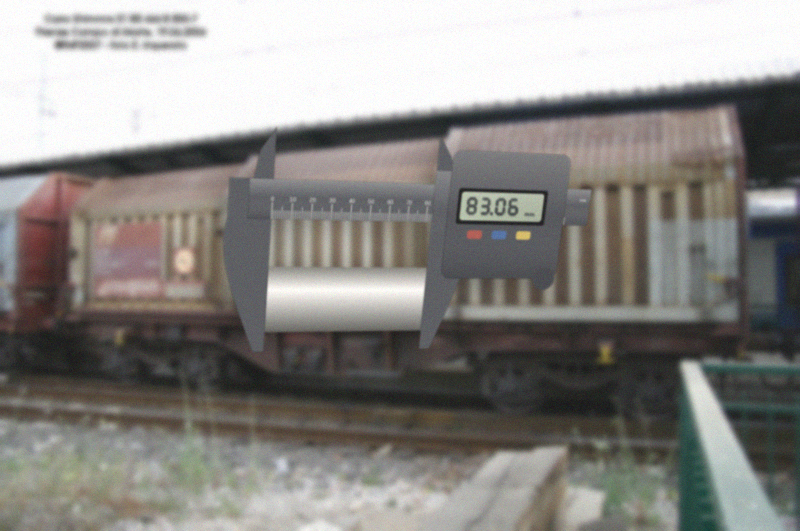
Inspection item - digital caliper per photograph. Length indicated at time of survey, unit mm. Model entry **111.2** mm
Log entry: **83.06** mm
